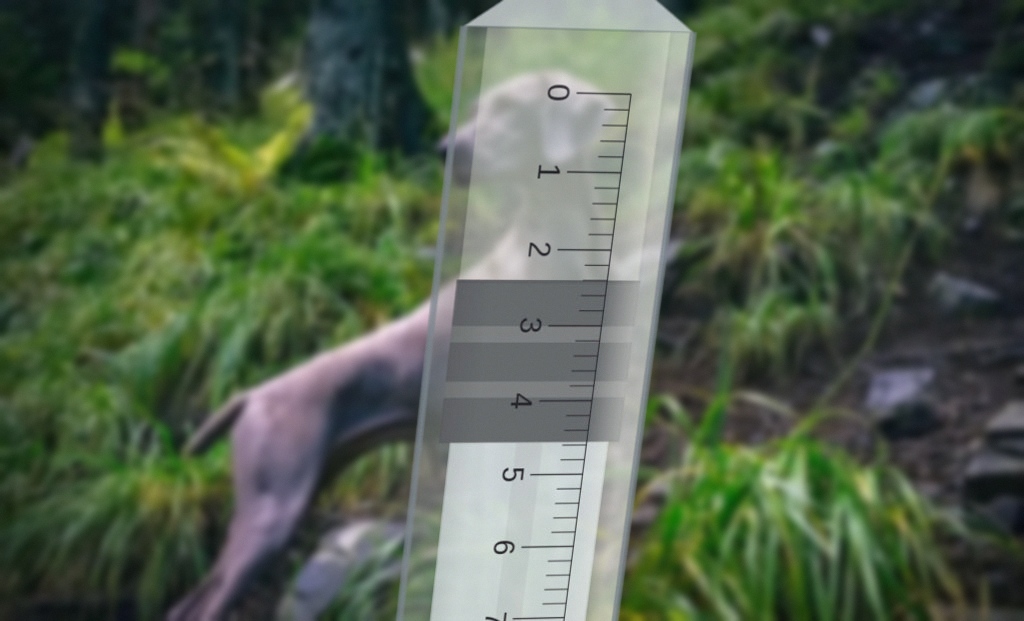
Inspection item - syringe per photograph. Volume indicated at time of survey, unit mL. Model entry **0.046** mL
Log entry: **2.4** mL
